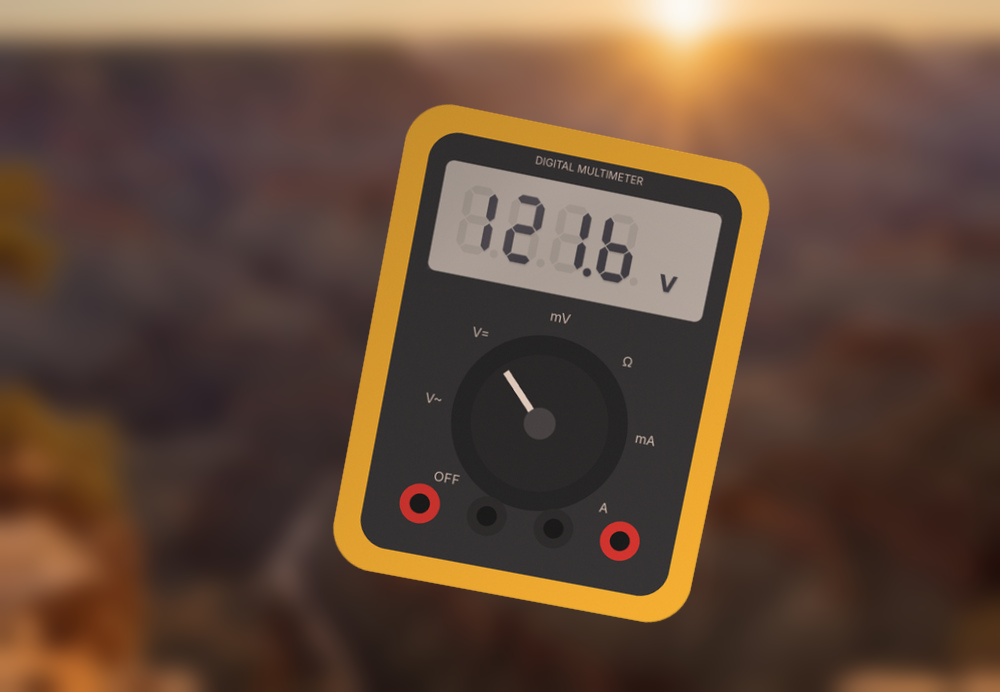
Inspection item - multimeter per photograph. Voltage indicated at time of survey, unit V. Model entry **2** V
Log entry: **121.6** V
